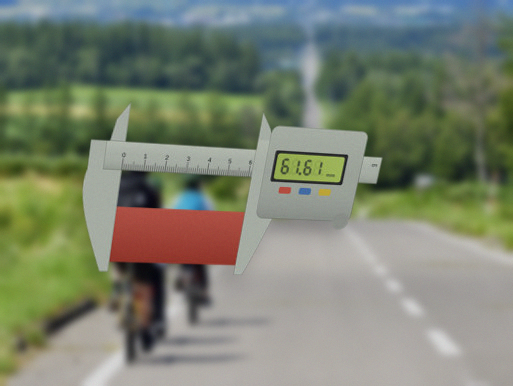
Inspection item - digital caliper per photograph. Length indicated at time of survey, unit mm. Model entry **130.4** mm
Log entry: **61.61** mm
